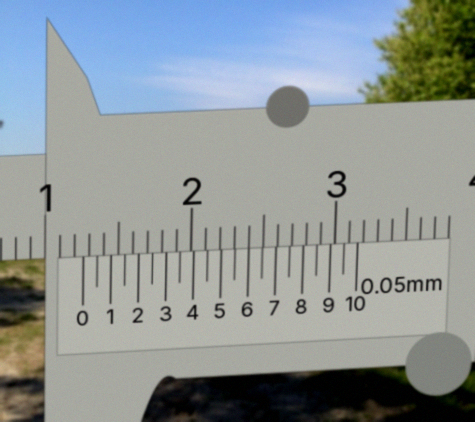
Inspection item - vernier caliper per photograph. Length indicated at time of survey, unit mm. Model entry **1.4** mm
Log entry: **12.6** mm
